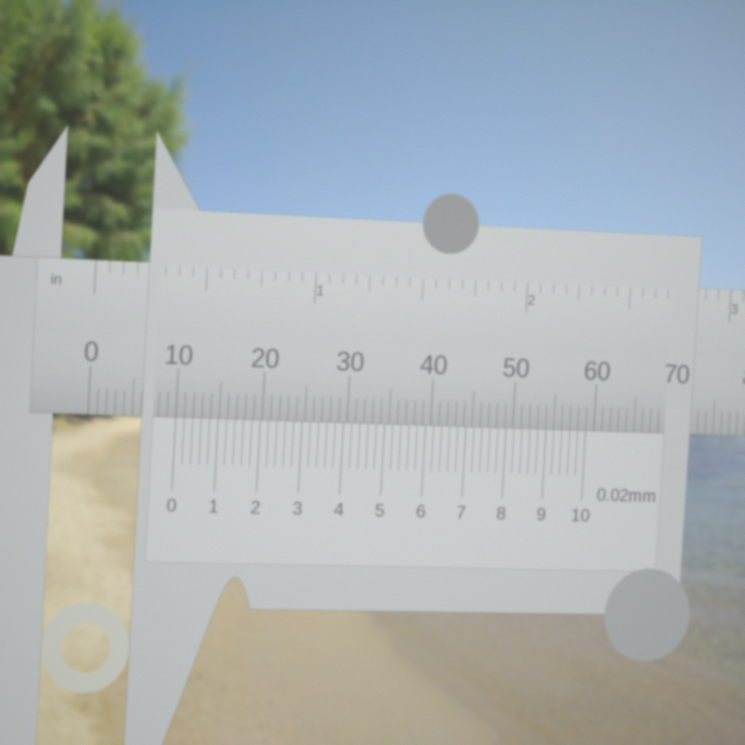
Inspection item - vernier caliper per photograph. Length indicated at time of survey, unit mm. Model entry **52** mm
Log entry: **10.0** mm
